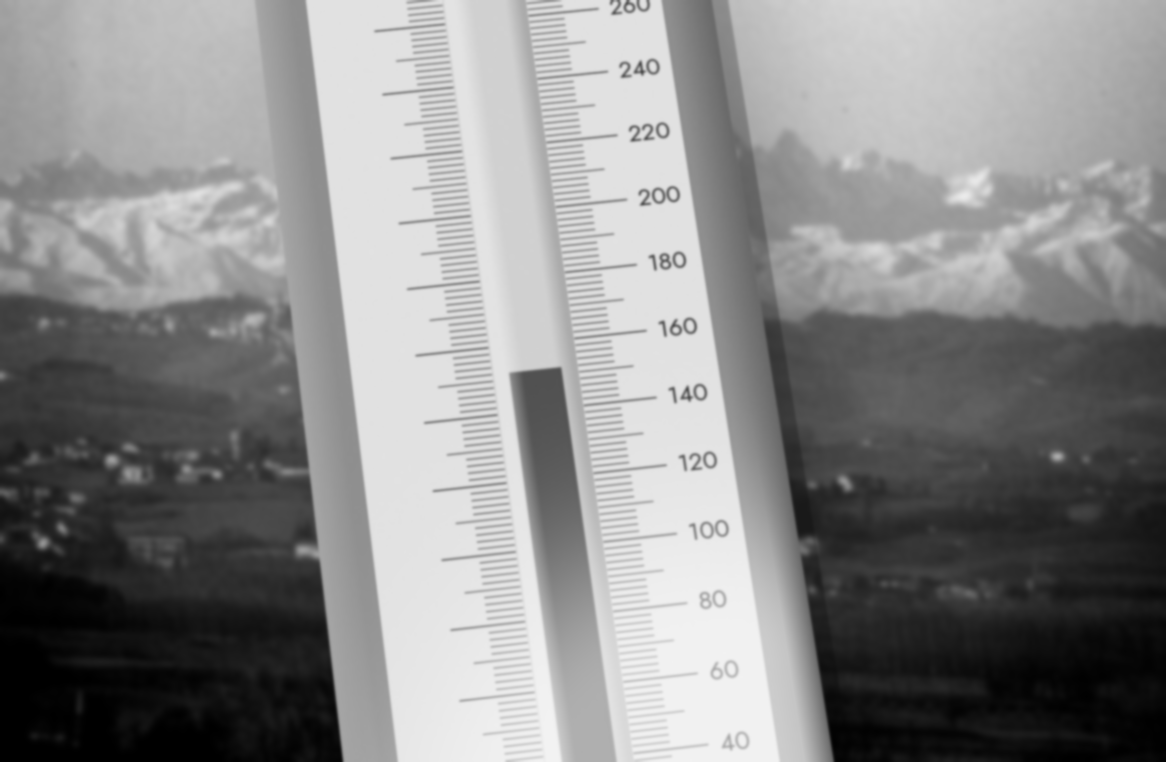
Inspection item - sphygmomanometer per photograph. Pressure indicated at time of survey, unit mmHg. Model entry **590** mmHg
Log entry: **152** mmHg
